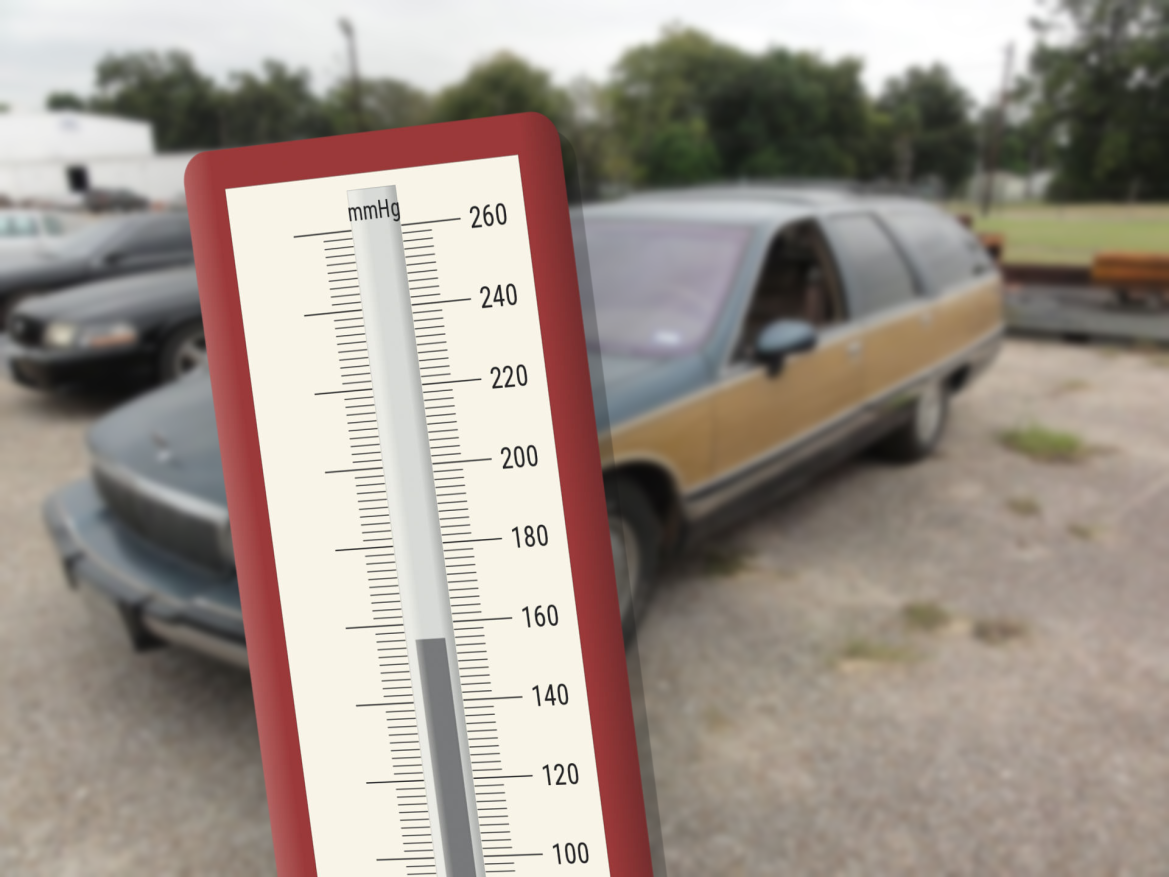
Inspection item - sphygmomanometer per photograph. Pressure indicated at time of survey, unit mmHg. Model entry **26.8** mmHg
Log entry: **156** mmHg
